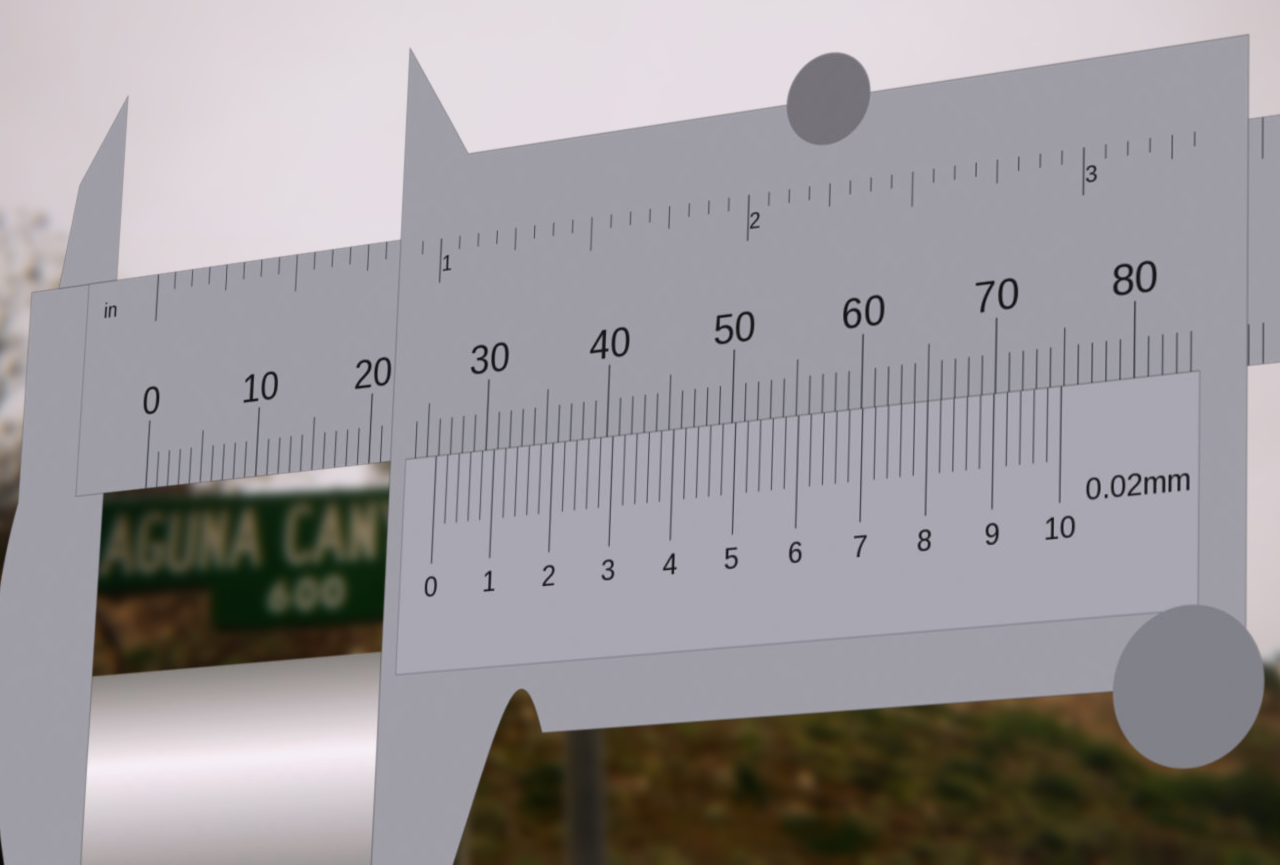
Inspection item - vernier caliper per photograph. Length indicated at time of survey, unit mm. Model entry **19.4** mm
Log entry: **25.8** mm
